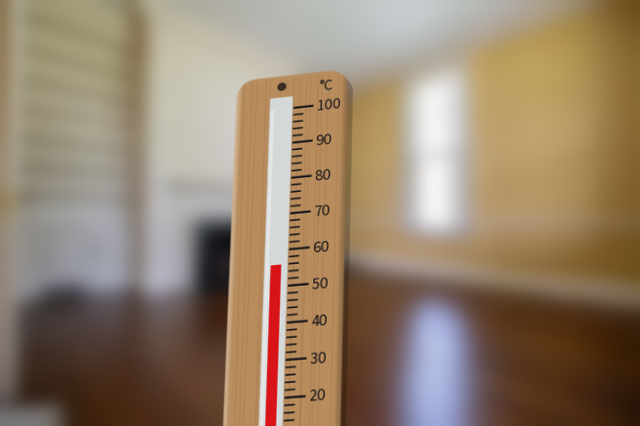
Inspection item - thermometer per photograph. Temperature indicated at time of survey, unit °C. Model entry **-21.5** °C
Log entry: **56** °C
